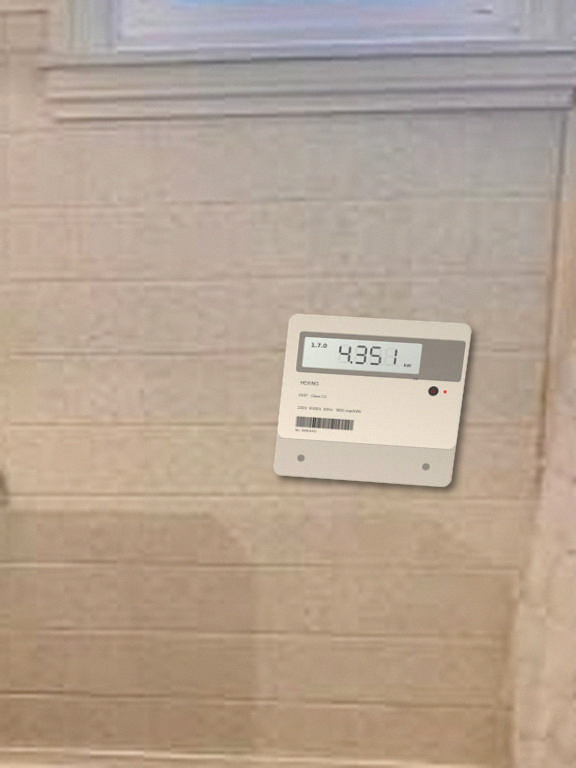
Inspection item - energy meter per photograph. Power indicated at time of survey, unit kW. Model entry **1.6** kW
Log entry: **4.351** kW
